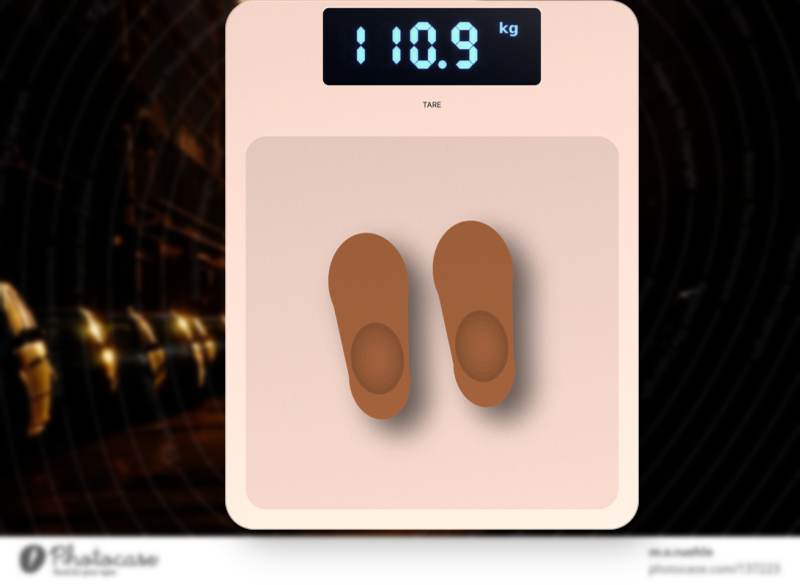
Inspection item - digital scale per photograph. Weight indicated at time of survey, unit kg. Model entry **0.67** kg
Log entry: **110.9** kg
